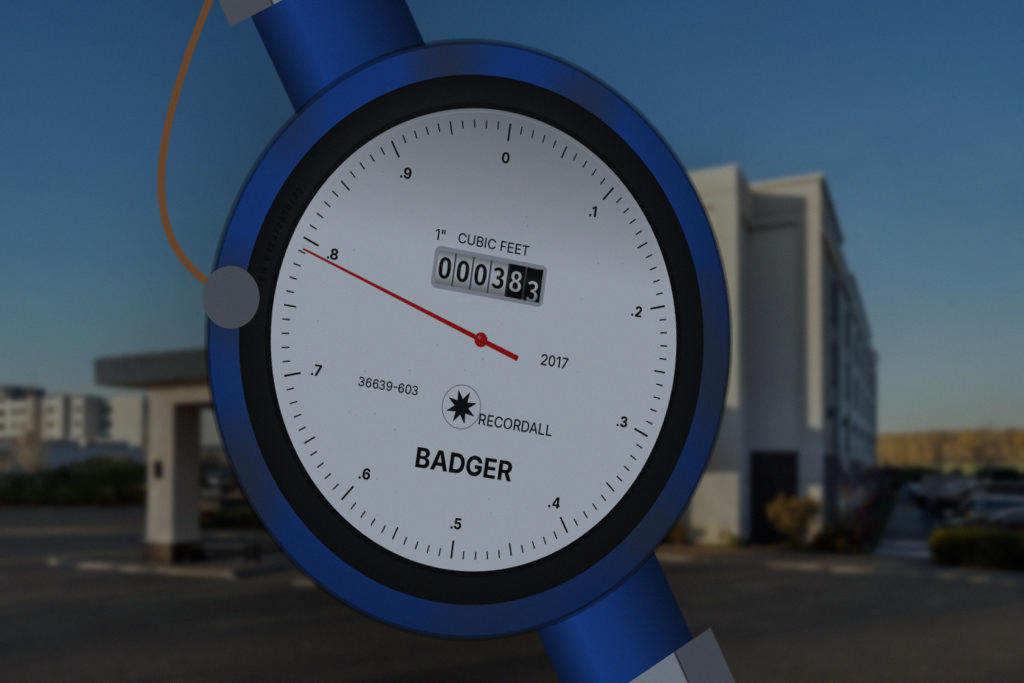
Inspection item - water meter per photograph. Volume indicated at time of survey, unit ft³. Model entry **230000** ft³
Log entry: **382.79** ft³
